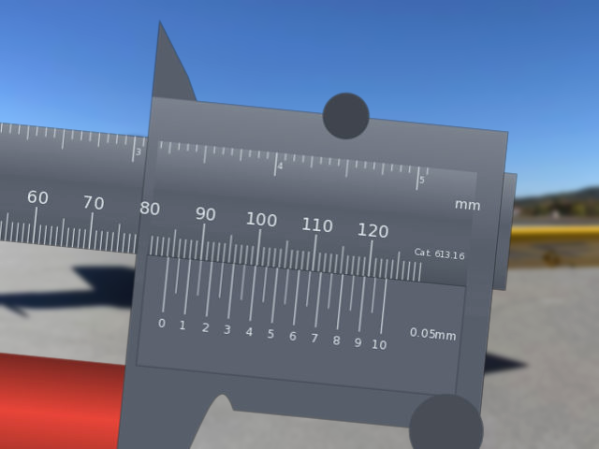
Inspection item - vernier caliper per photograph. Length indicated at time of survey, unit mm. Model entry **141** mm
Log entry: **84.2** mm
